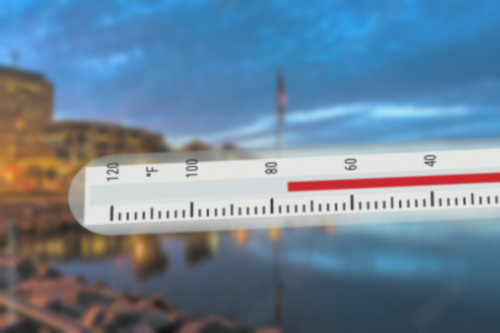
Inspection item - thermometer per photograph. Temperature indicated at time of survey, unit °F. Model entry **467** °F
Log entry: **76** °F
